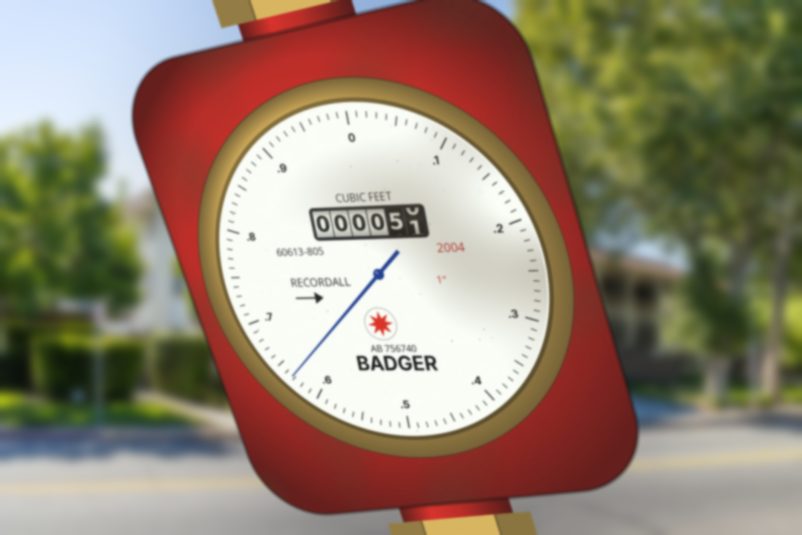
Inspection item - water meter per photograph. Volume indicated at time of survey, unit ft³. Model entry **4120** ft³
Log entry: **50.63** ft³
